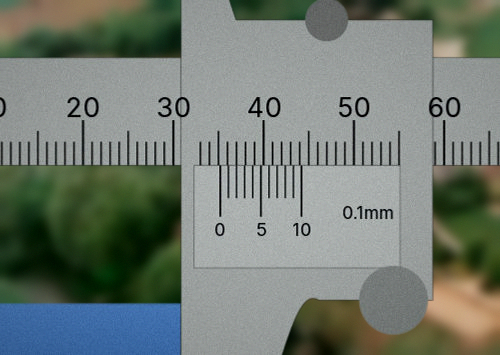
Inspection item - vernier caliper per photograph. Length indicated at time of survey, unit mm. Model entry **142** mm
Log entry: **35.2** mm
